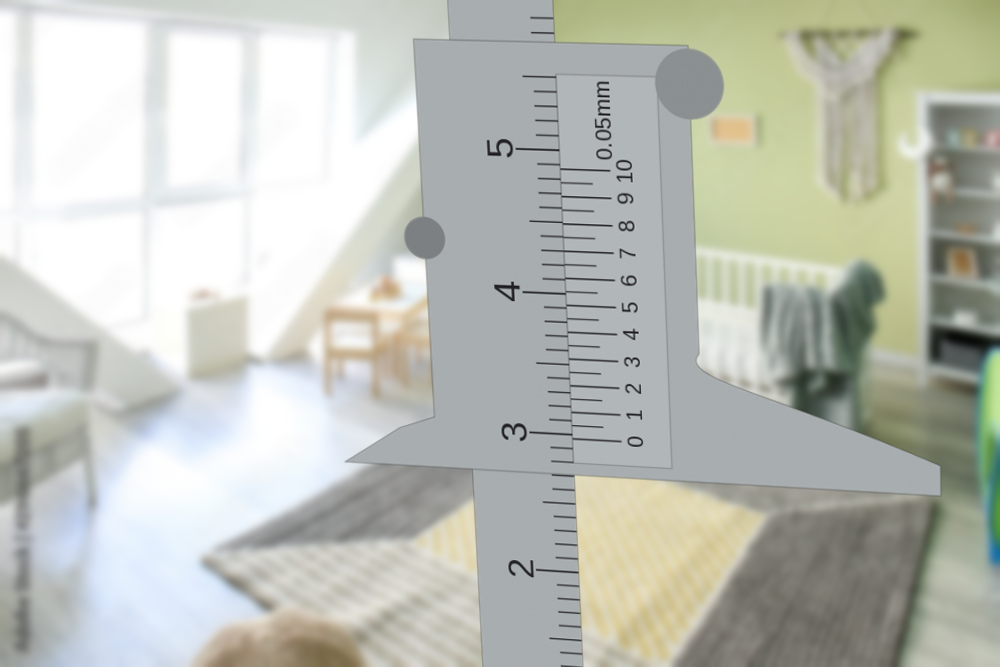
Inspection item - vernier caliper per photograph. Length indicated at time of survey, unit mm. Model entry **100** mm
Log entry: **29.7** mm
